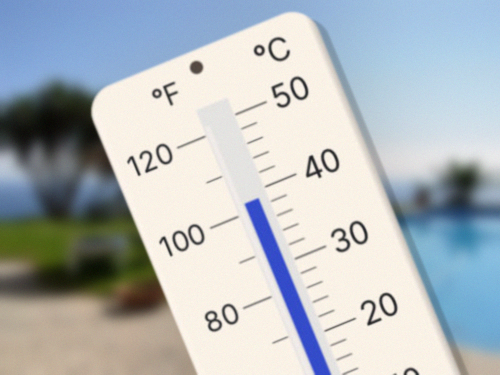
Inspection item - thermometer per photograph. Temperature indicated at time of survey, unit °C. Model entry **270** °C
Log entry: **39** °C
